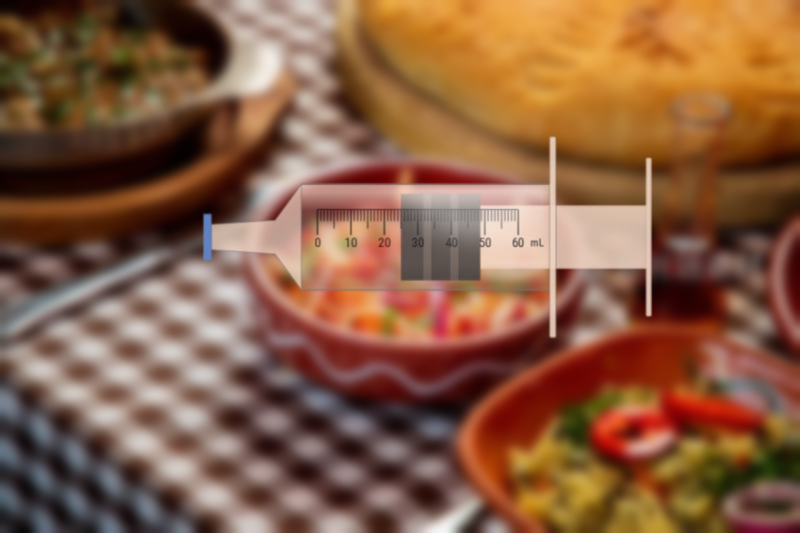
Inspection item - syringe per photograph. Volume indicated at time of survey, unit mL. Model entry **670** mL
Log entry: **25** mL
